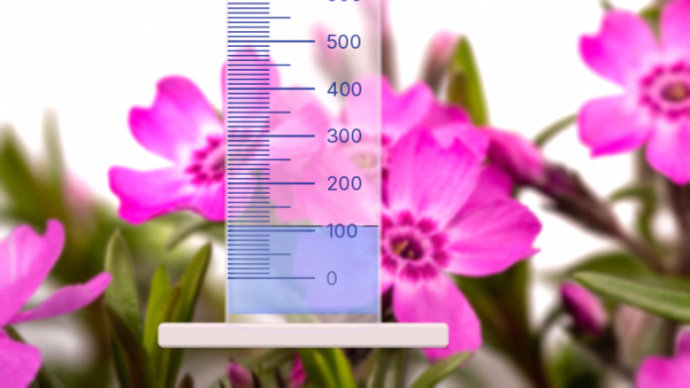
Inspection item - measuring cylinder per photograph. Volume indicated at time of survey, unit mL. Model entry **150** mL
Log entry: **110** mL
